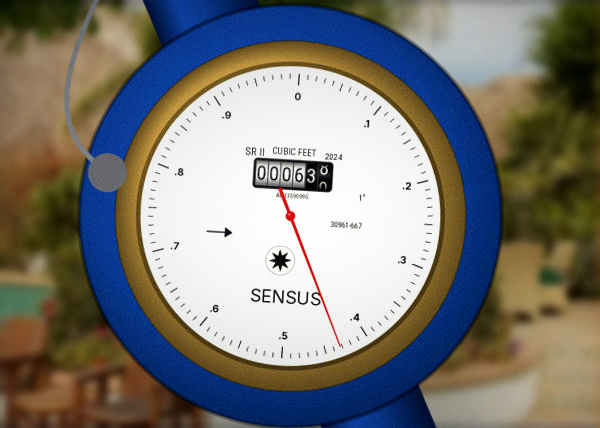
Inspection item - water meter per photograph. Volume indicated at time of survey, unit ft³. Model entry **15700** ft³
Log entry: **638.43** ft³
